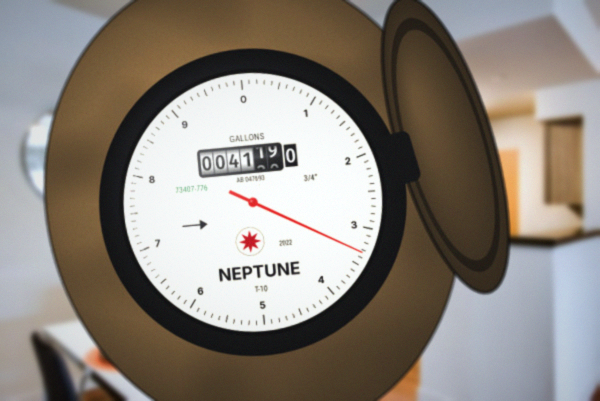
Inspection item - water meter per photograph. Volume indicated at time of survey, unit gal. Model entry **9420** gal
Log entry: **41193.3** gal
